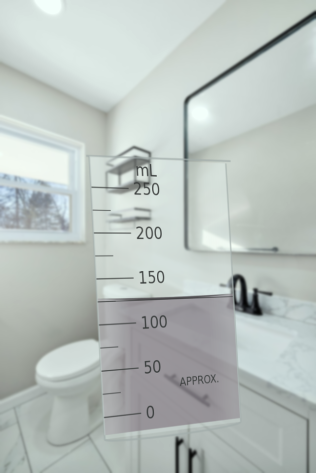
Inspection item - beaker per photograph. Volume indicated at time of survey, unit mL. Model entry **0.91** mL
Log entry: **125** mL
